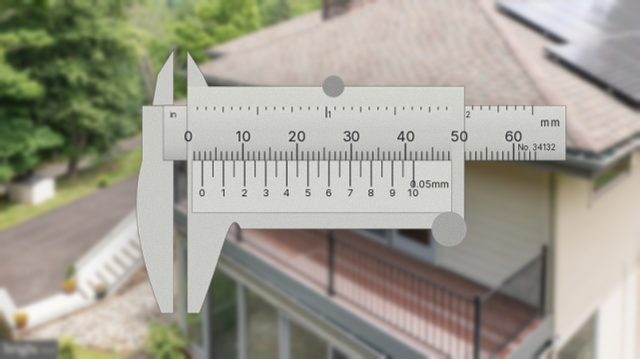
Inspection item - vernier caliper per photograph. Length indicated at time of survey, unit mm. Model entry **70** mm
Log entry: **2.5** mm
